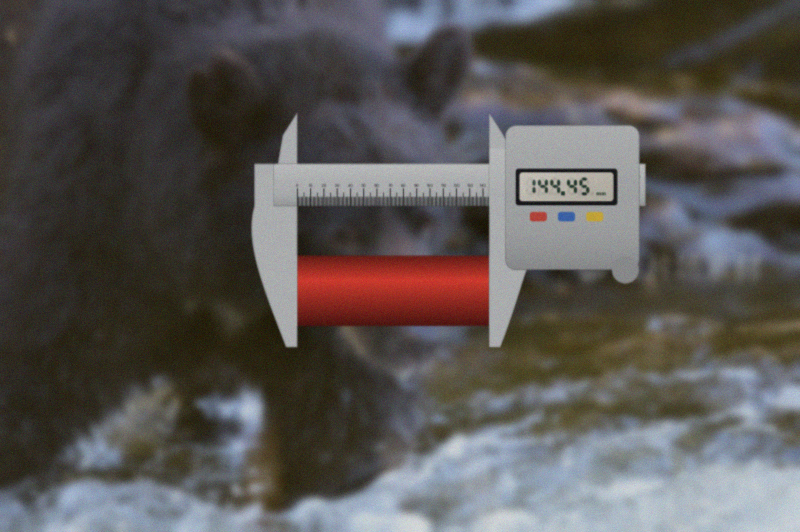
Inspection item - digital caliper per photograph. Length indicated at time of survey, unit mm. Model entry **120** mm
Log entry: **144.45** mm
